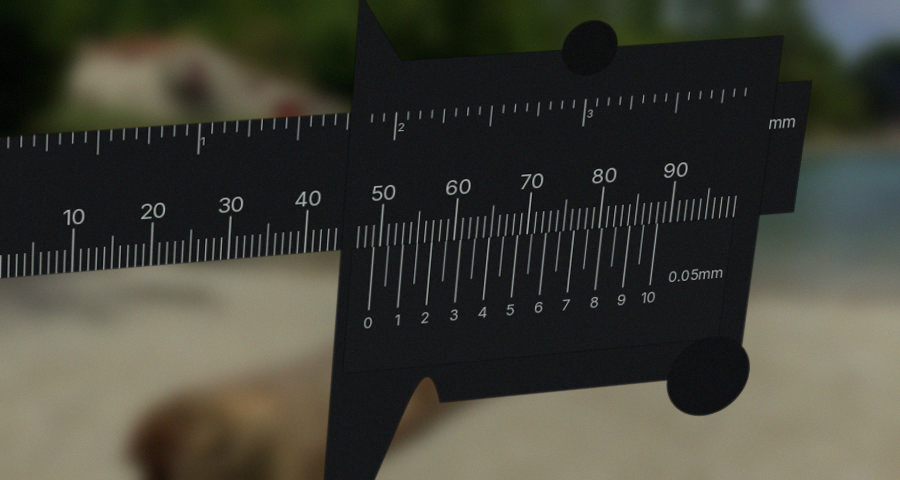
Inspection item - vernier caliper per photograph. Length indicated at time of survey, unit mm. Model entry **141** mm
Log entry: **49.2** mm
